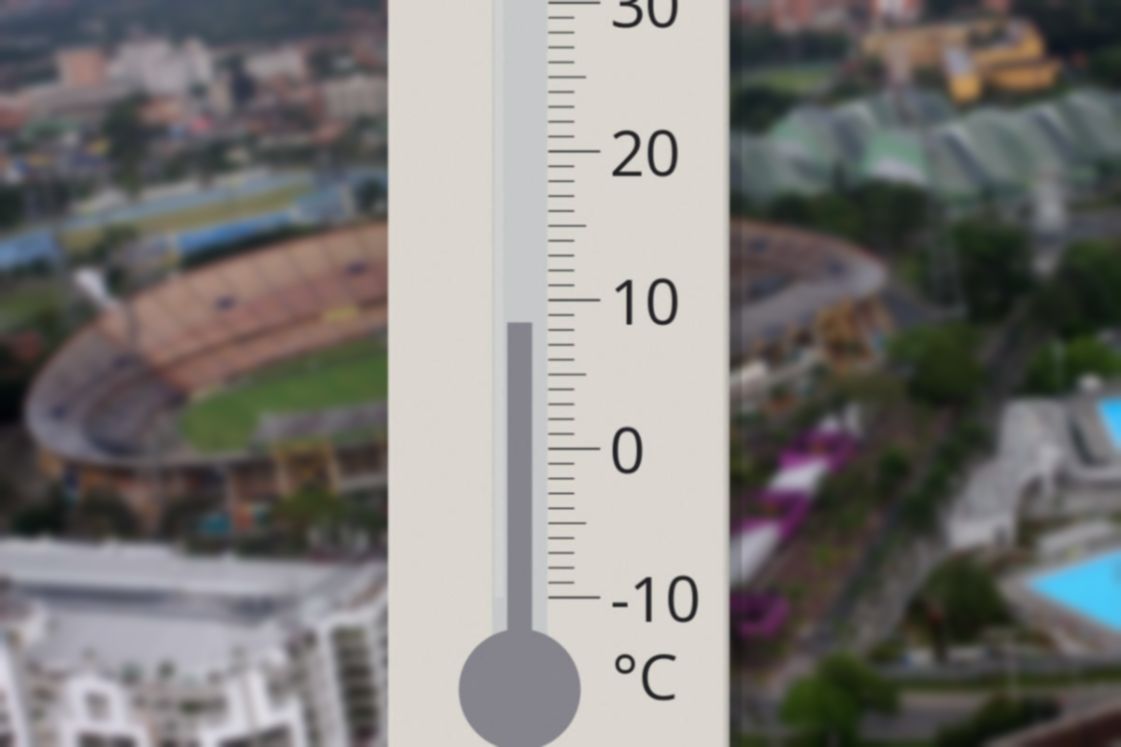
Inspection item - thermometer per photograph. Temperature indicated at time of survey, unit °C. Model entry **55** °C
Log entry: **8.5** °C
